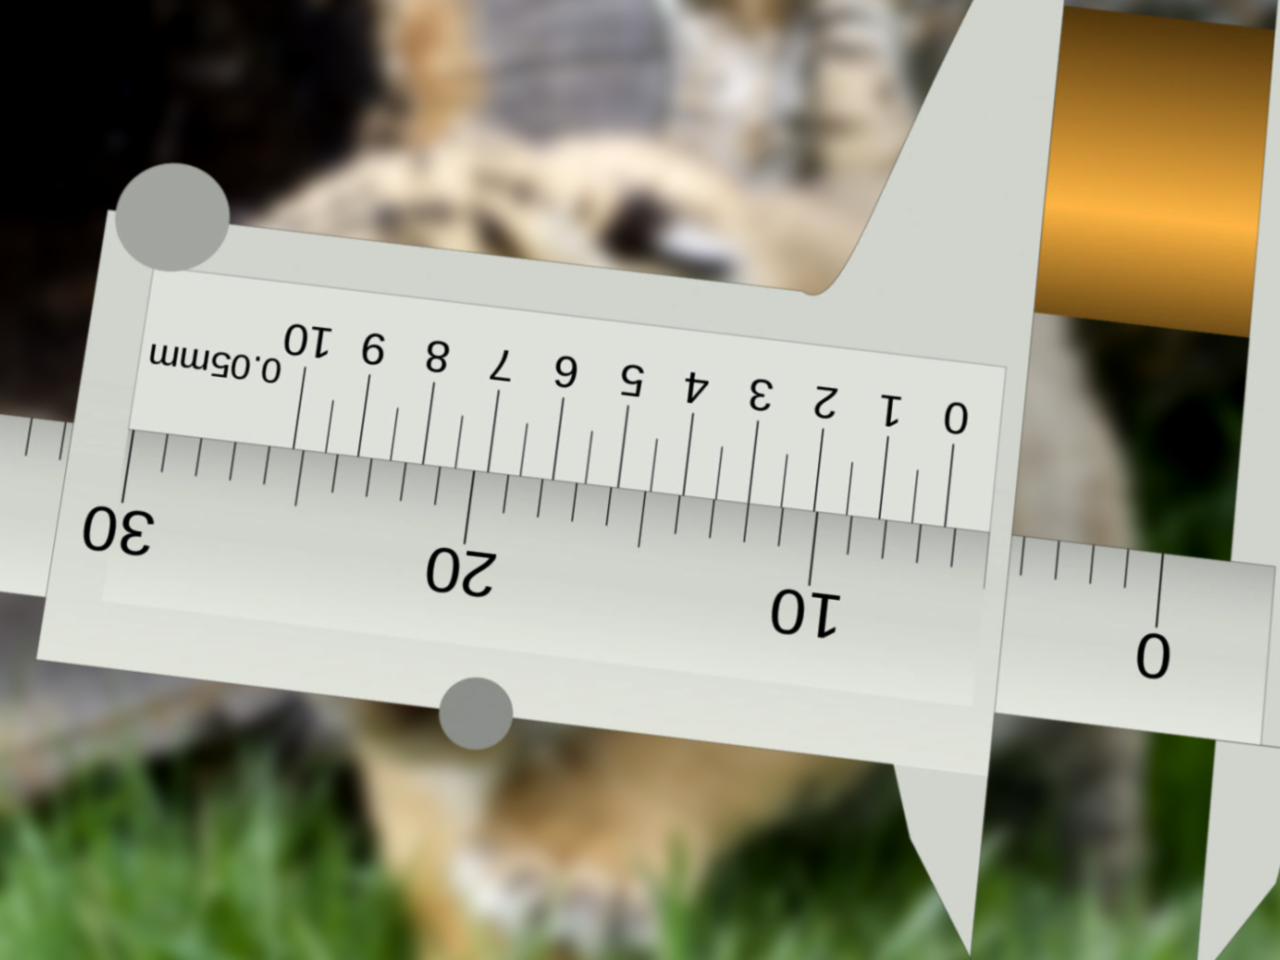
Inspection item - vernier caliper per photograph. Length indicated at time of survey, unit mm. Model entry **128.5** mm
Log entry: **6.30** mm
